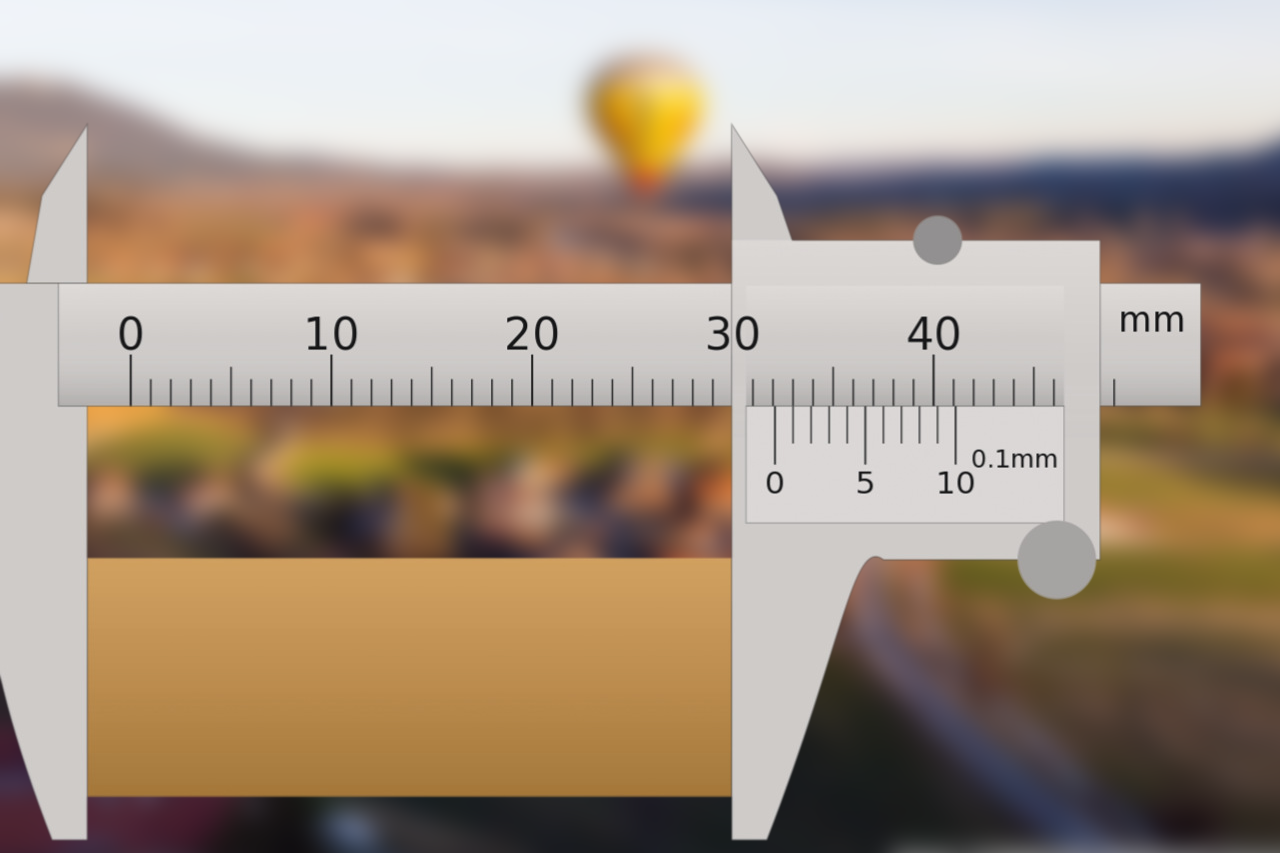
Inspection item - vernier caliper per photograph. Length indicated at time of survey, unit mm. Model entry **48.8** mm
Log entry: **32.1** mm
